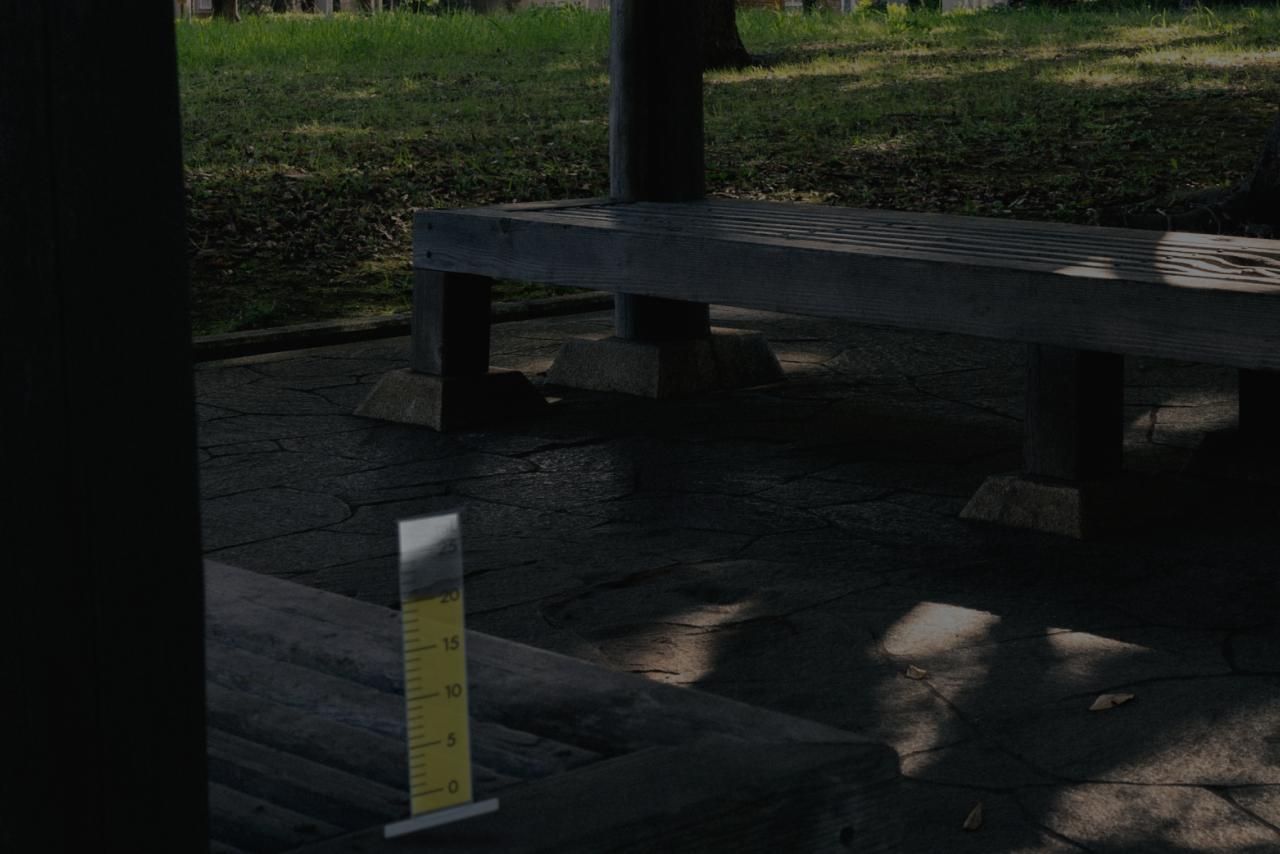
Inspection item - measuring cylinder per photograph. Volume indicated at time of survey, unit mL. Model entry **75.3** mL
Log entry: **20** mL
